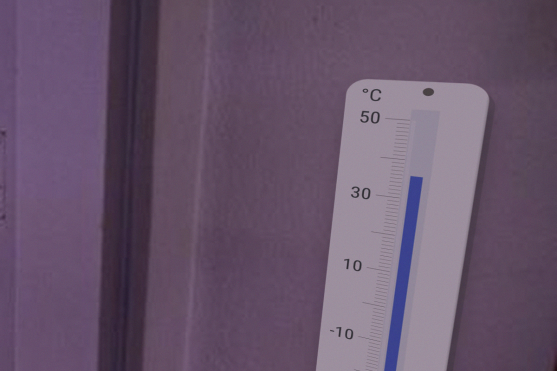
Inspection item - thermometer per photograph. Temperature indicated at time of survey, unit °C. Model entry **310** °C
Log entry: **36** °C
